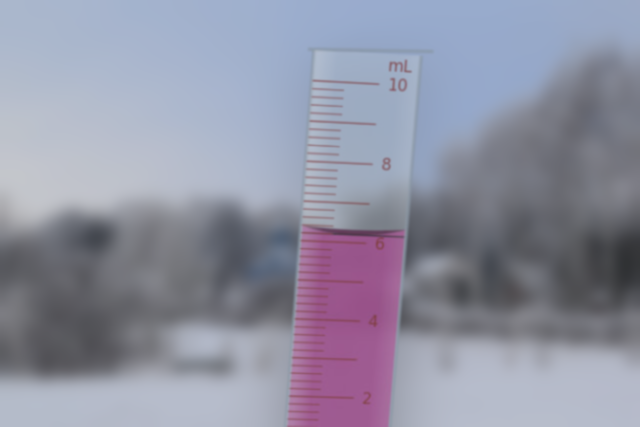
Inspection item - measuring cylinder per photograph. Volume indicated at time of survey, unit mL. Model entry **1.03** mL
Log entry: **6.2** mL
